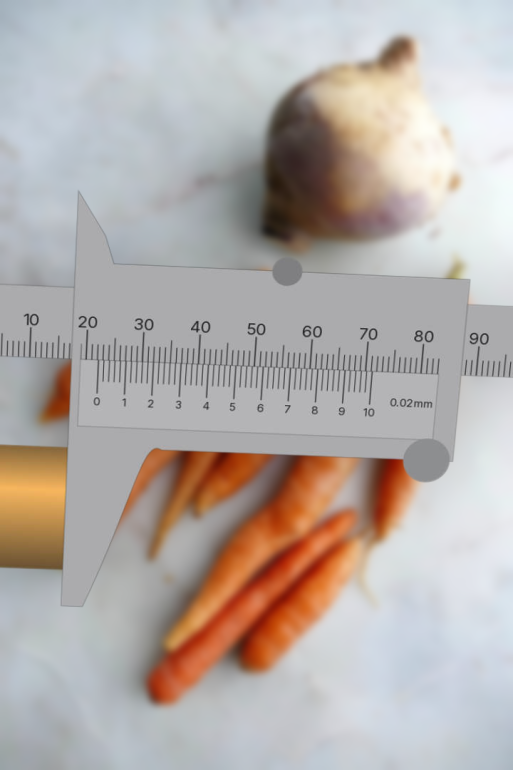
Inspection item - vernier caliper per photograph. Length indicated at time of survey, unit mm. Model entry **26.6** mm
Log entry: **22.2** mm
